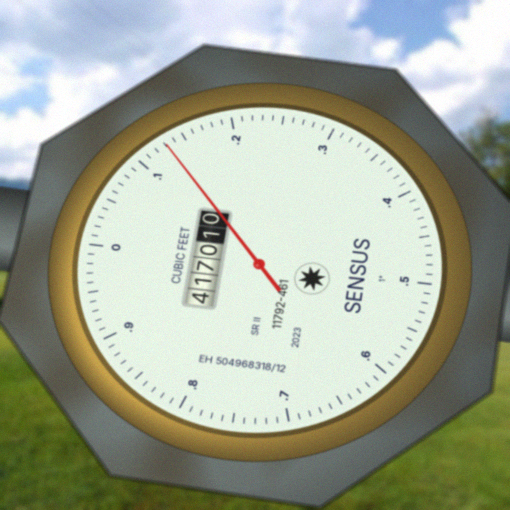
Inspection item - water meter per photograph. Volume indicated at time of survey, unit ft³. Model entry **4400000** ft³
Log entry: **417010.13** ft³
